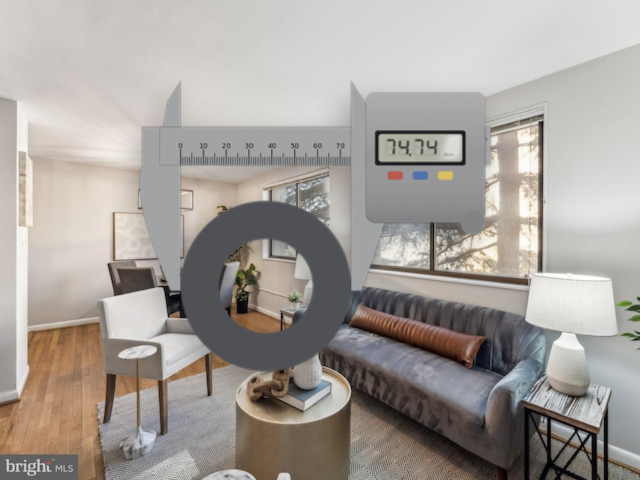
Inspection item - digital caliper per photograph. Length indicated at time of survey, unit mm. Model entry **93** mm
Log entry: **74.74** mm
